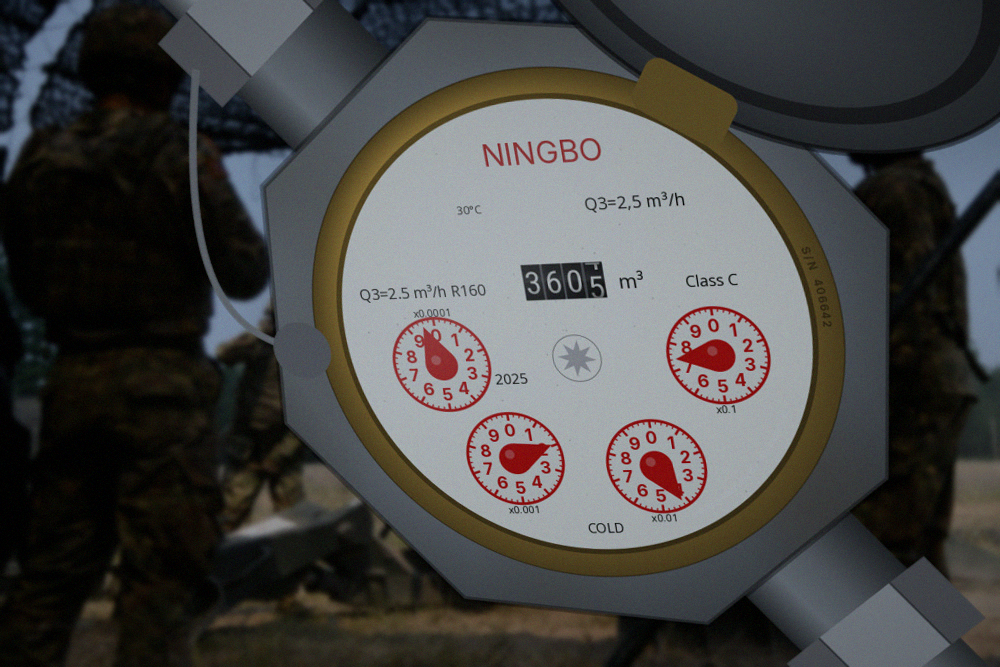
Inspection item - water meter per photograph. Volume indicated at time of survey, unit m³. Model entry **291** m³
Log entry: **3604.7419** m³
